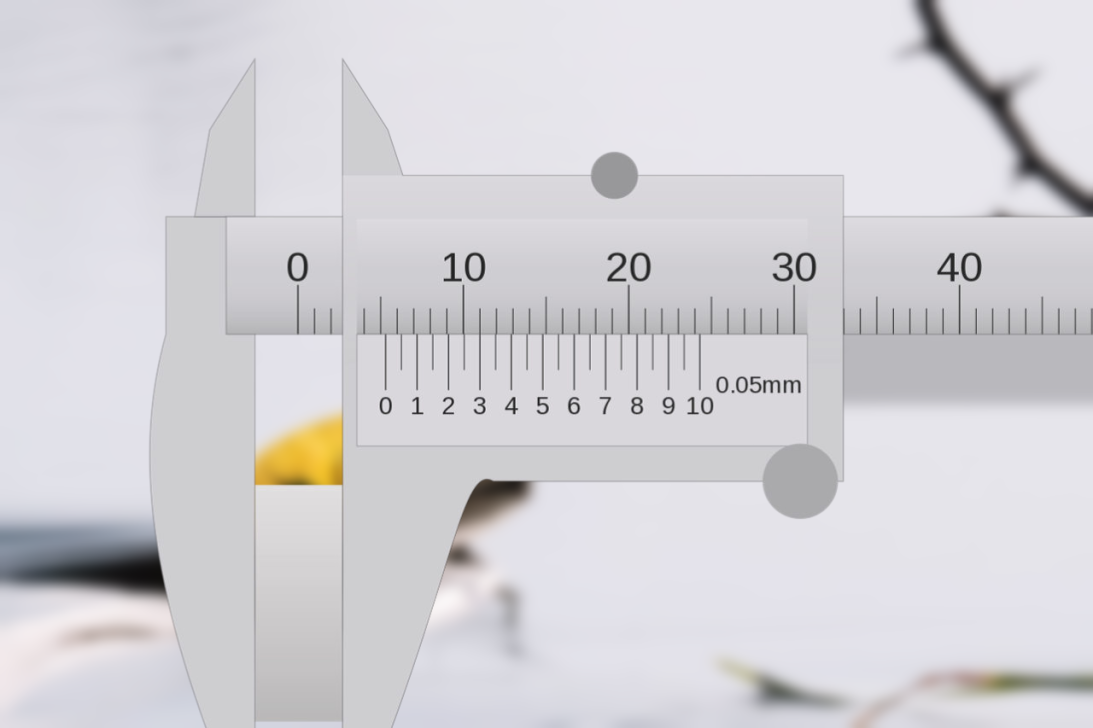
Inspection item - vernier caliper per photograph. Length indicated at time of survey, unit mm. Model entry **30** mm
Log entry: **5.3** mm
